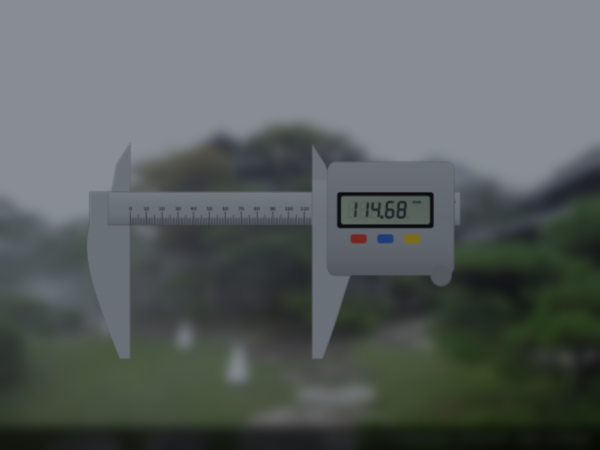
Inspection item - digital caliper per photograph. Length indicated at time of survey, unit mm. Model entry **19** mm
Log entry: **114.68** mm
